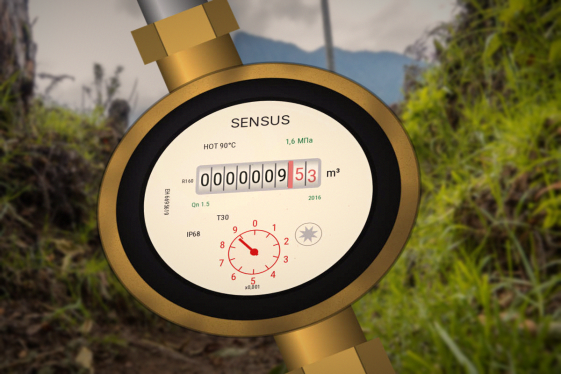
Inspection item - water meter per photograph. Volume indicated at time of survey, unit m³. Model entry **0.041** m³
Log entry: **9.528** m³
